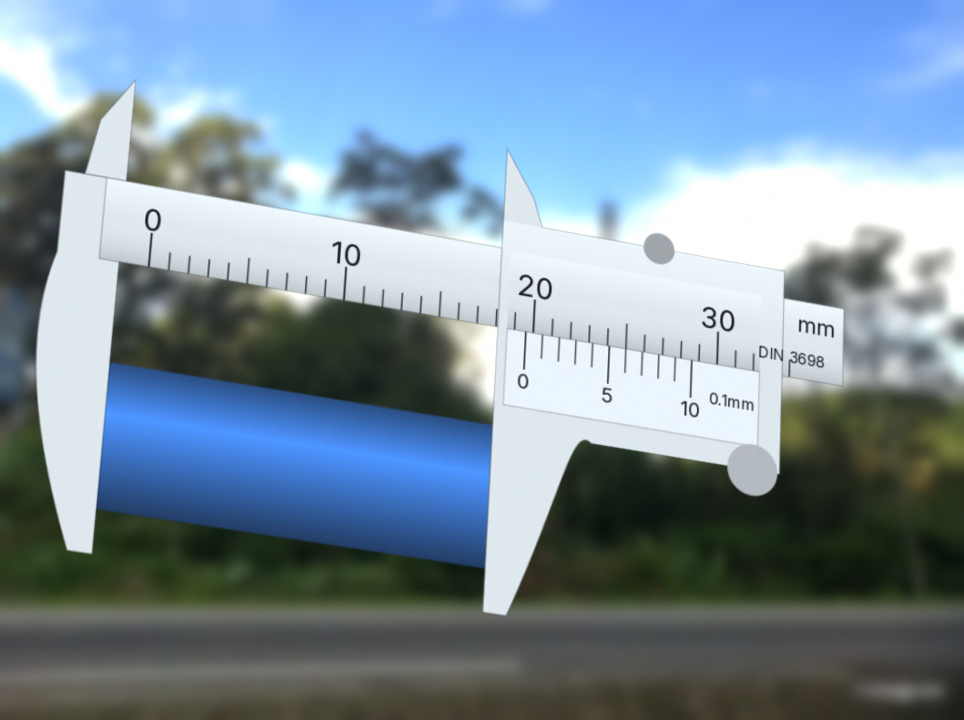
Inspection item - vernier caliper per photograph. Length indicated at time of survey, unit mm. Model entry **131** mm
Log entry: **19.6** mm
